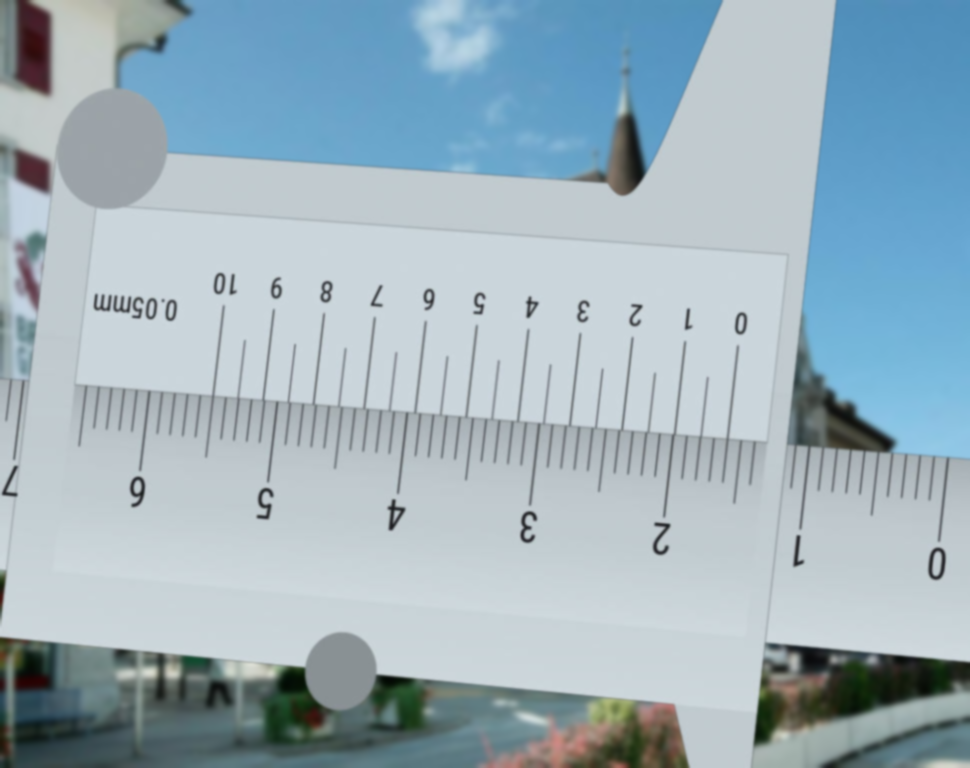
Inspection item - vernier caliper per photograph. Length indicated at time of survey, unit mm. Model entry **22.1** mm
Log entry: **16.0** mm
